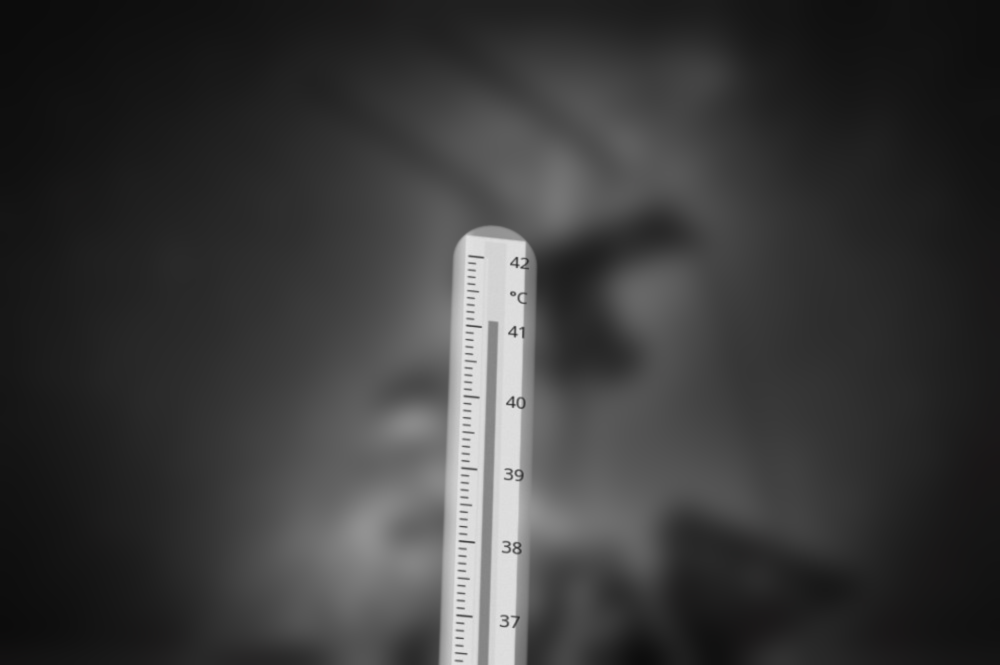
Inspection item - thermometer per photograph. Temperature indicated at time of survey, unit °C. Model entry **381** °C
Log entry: **41.1** °C
